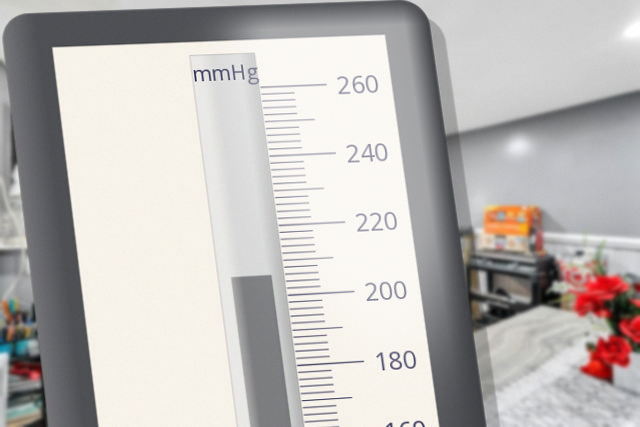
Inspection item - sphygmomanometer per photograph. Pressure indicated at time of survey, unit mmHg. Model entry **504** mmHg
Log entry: **206** mmHg
